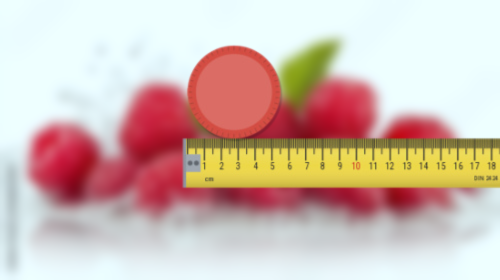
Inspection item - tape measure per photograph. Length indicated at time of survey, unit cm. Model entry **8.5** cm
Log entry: **5.5** cm
